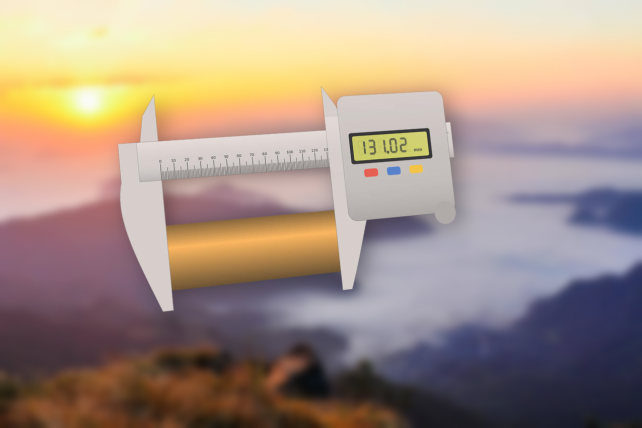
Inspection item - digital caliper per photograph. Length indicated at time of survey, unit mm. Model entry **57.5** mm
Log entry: **131.02** mm
